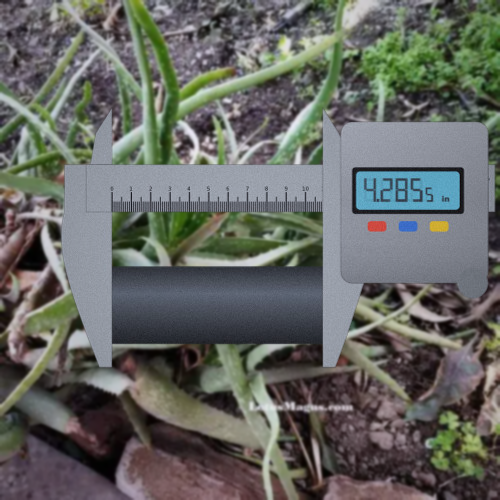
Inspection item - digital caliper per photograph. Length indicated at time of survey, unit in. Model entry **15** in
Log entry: **4.2855** in
